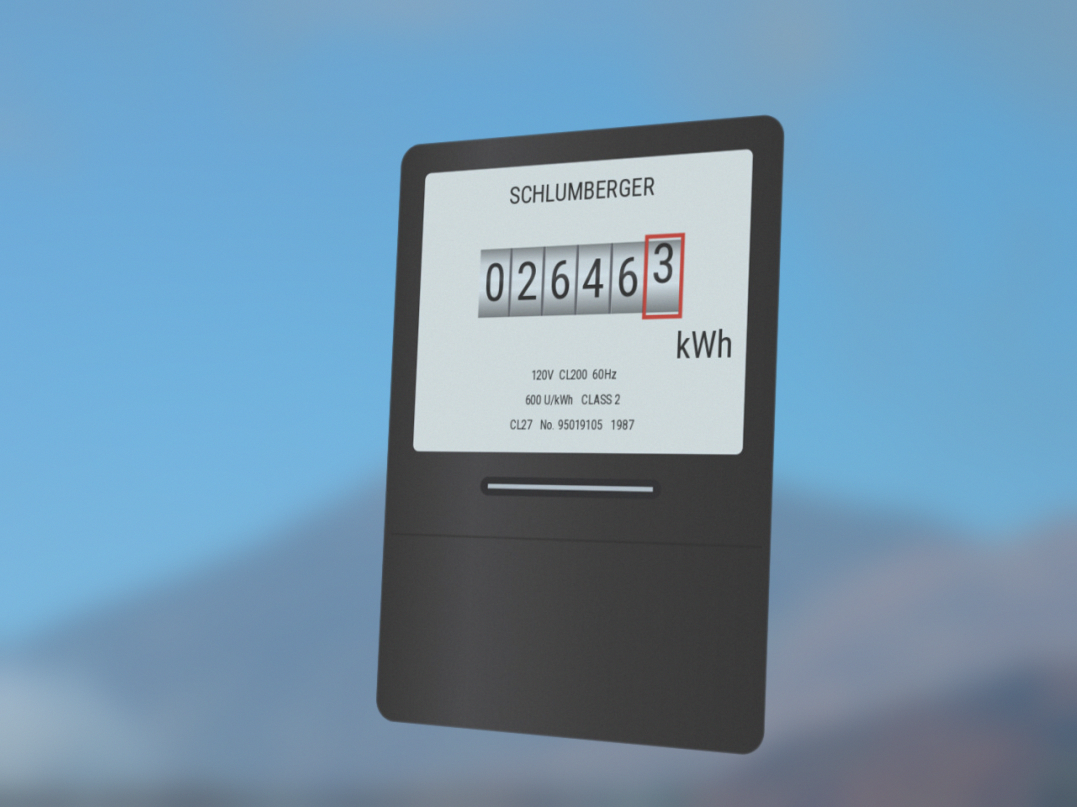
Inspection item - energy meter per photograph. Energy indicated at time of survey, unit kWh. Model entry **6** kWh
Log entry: **2646.3** kWh
